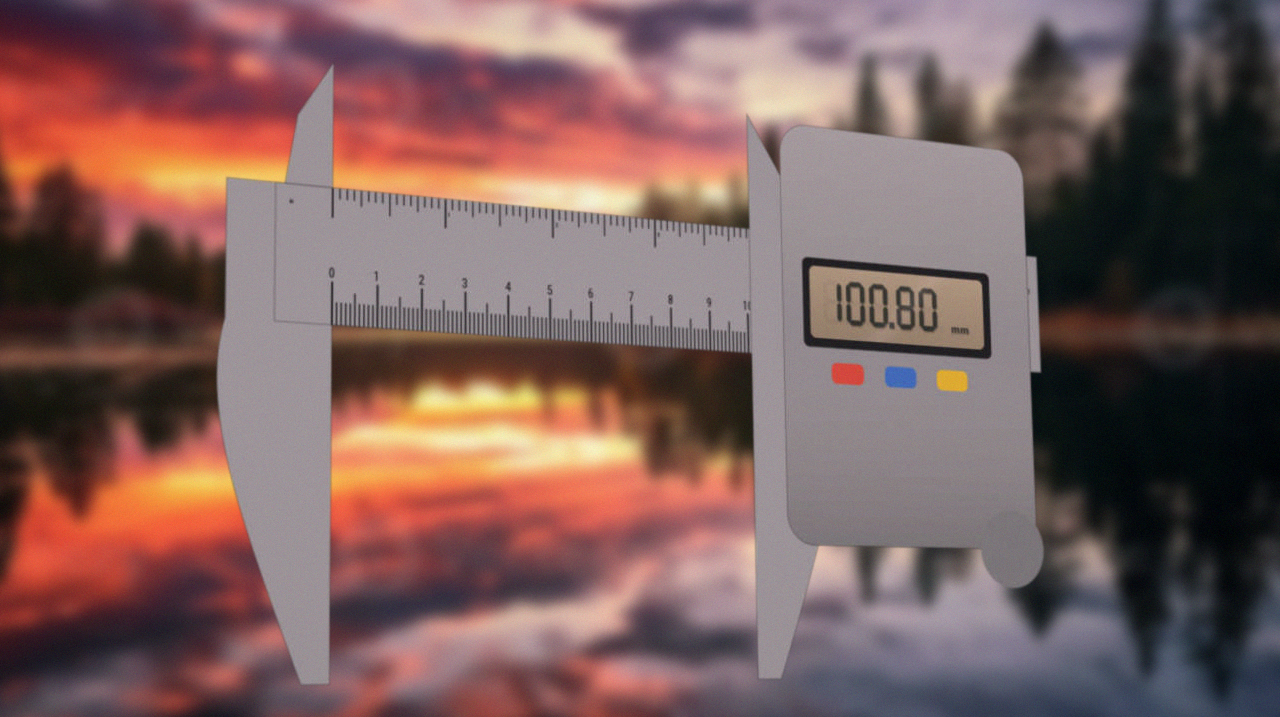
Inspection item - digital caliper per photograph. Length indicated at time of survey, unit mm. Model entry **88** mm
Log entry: **100.80** mm
